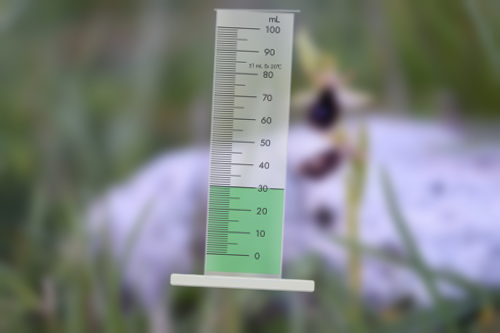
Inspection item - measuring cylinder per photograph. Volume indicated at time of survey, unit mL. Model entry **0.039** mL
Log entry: **30** mL
